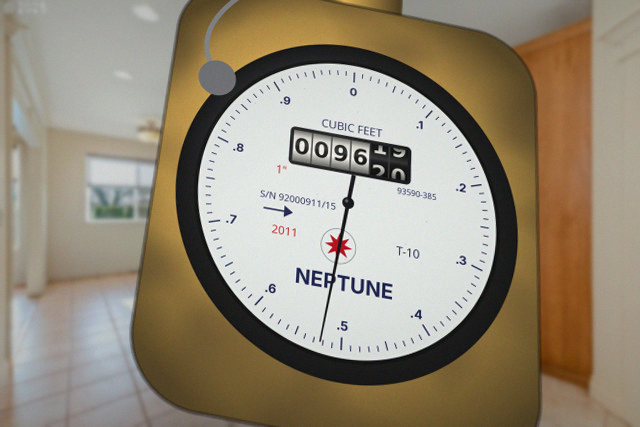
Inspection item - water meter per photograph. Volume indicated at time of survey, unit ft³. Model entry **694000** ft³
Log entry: **9619.52** ft³
